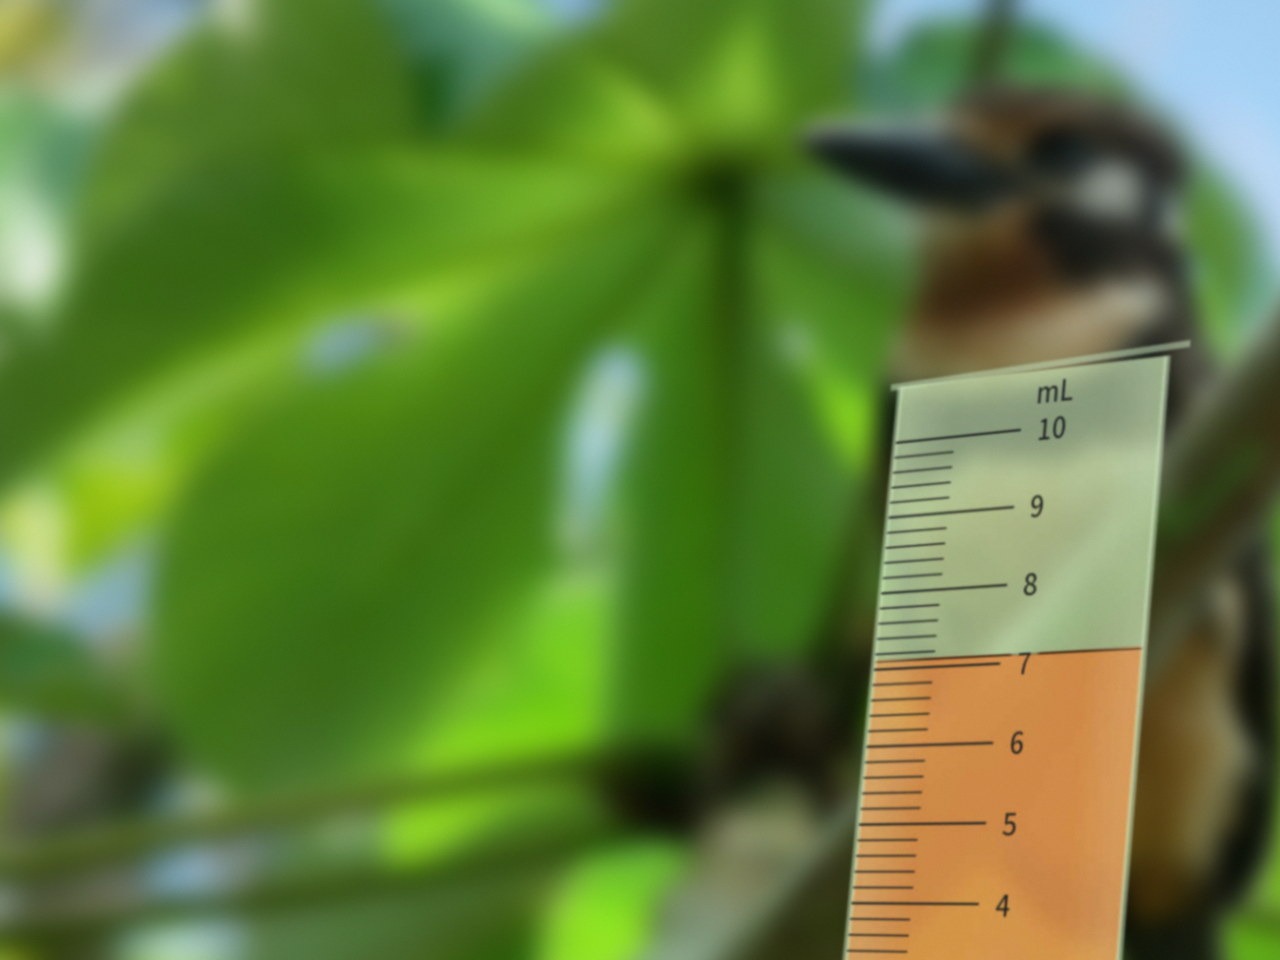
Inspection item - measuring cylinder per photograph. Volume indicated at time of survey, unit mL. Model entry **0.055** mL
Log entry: **7.1** mL
